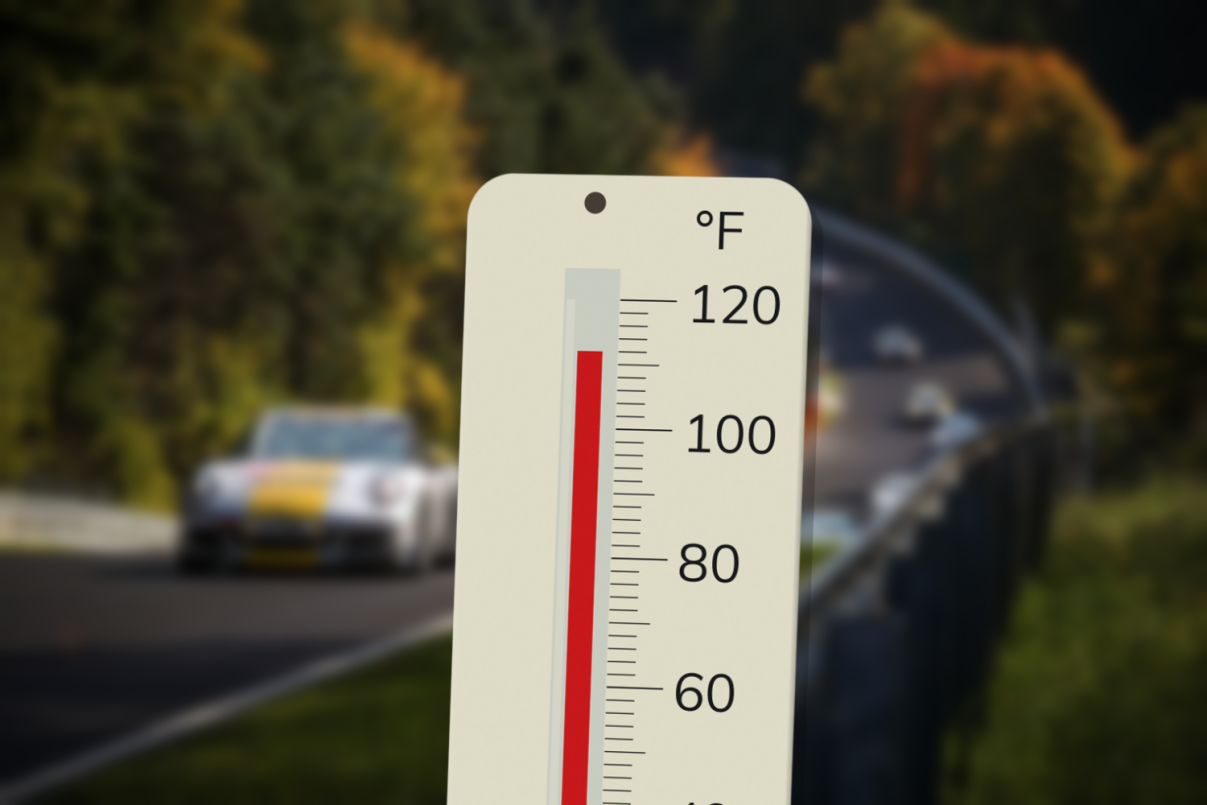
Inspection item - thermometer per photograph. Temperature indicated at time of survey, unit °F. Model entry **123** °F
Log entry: **112** °F
